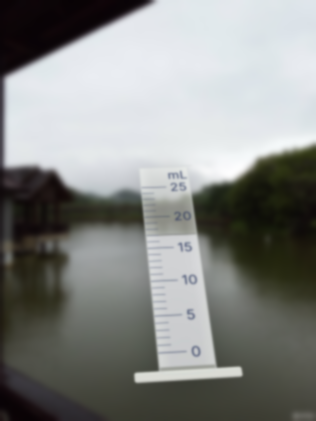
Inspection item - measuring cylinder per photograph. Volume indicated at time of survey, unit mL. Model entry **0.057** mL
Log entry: **17** mL
